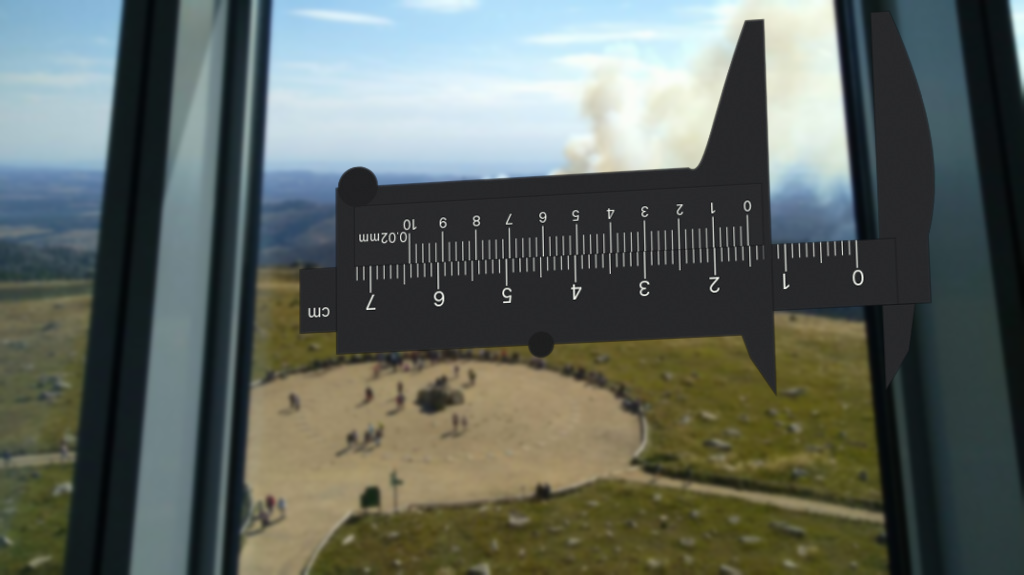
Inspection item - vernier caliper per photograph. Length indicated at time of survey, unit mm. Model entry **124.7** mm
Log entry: **15.2** mm
